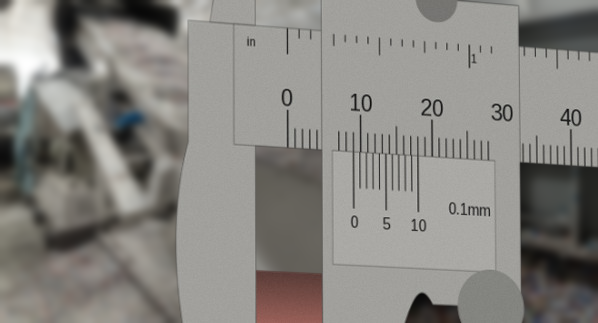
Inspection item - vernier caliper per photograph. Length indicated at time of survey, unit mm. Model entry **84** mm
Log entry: **9.0** mm
